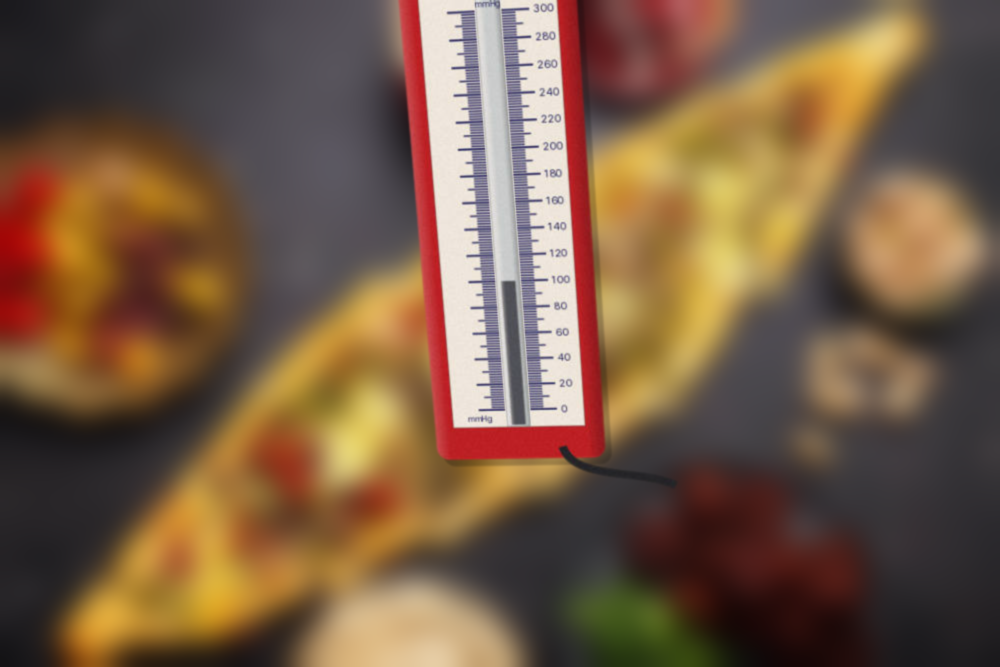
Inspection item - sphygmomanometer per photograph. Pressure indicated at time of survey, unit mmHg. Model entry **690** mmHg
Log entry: **100** mmHg
